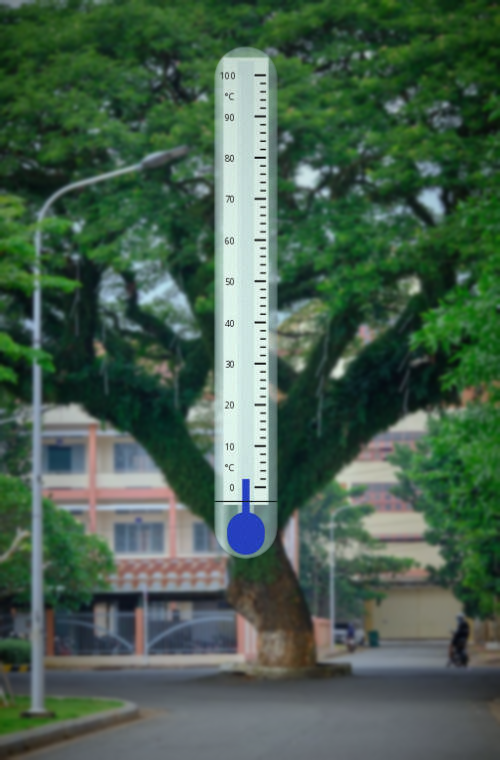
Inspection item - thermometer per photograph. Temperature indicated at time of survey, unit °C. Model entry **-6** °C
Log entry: **2** °C
